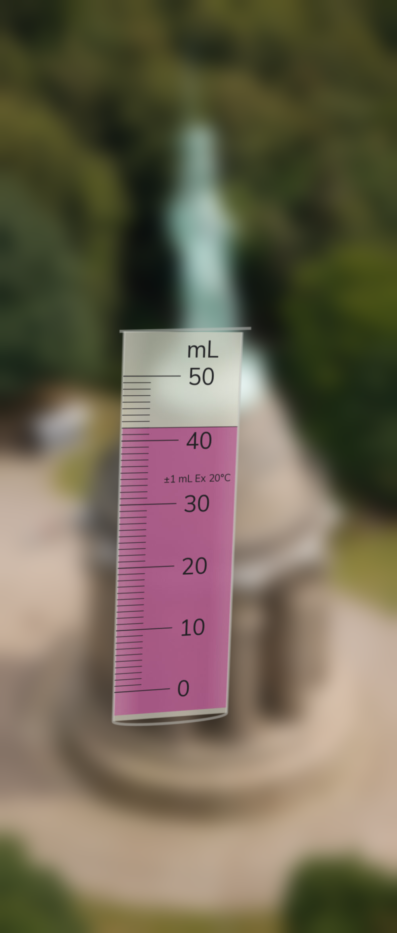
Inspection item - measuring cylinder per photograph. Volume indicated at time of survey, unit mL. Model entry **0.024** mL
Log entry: **42** mL
